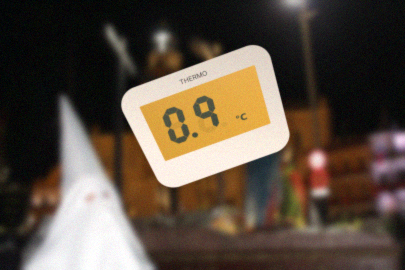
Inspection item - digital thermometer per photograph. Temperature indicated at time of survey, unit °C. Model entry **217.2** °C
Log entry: **0.9** °C
